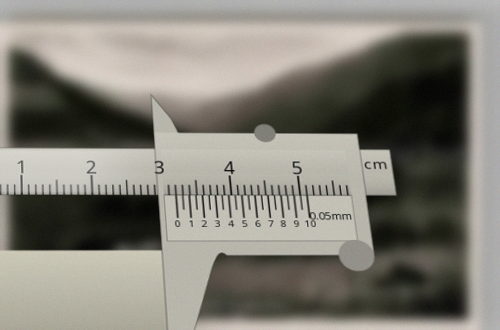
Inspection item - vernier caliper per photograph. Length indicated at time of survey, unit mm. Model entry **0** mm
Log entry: **32.0** mm
